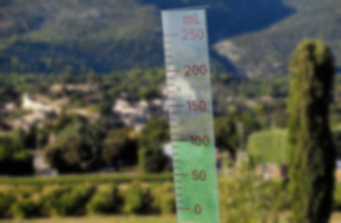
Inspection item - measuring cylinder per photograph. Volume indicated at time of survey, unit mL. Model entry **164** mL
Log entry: **100** mL
